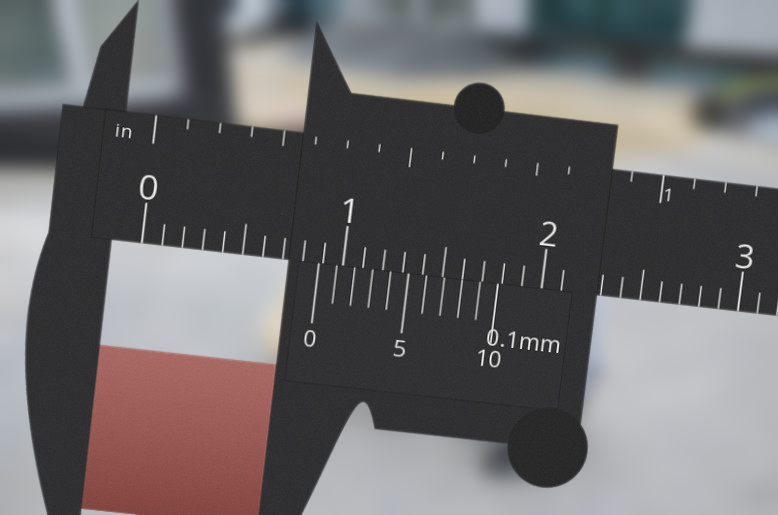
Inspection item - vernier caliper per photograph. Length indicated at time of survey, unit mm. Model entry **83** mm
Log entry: **8.8** mm
